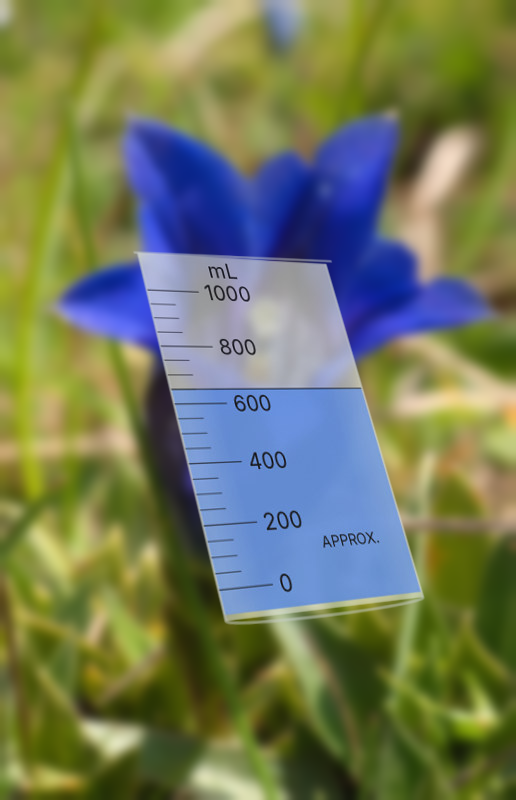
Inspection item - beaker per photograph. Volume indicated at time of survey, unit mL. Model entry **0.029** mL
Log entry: **650** mL
